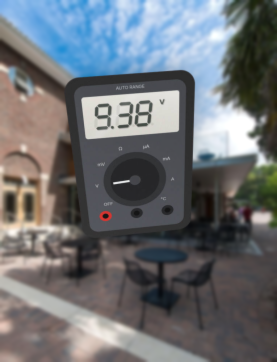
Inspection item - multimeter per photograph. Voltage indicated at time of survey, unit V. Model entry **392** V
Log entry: **9.38** V
